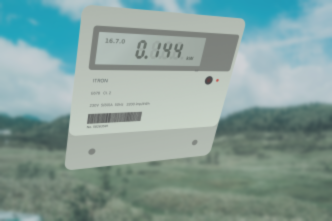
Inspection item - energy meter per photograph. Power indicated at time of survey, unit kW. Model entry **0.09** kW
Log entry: **0.144** kW
